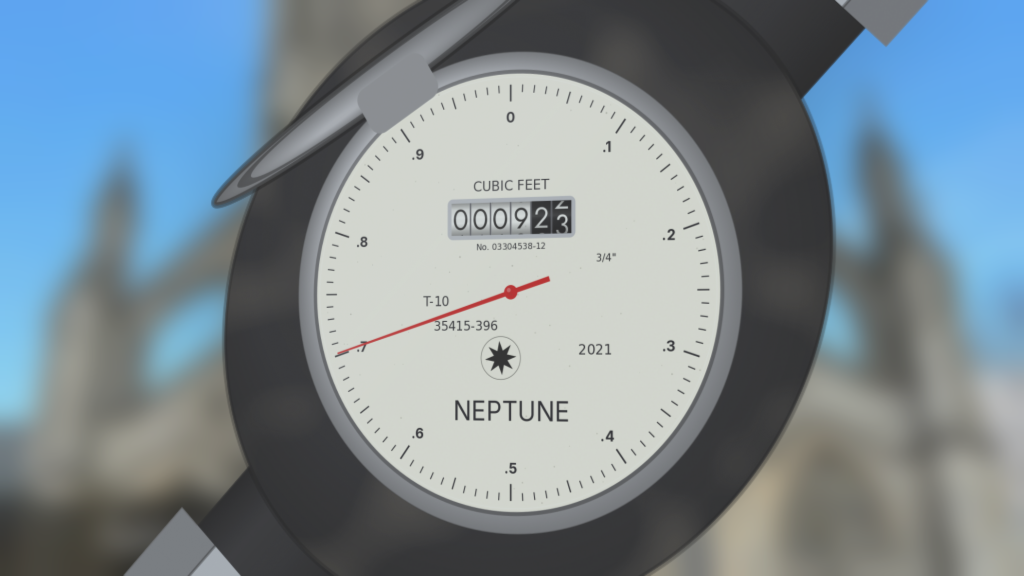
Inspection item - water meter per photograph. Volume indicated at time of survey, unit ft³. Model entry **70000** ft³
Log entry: **922.70** ft³
